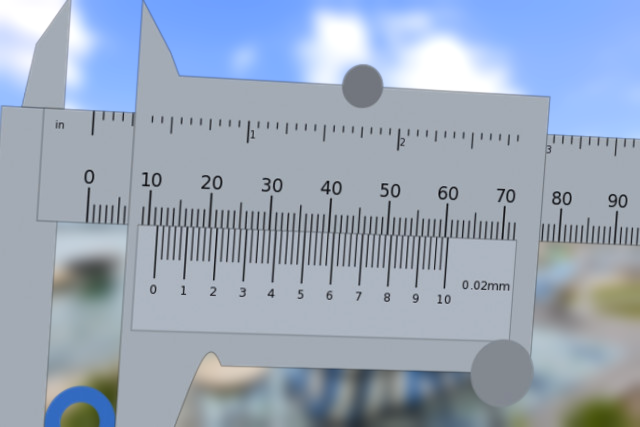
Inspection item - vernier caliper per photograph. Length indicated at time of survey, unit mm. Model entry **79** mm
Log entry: **11.5** mm
